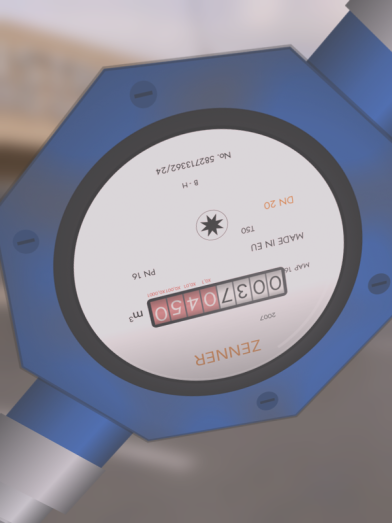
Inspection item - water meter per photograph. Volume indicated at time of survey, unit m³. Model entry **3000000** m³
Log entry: **37.0450** m³
